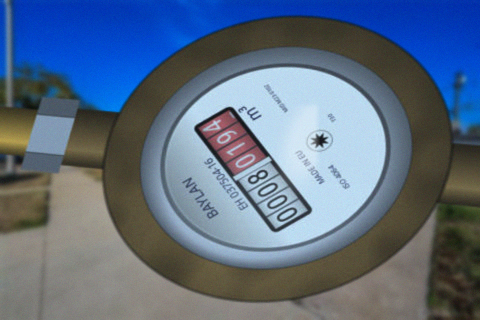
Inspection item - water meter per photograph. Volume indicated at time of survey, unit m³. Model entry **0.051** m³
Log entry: **8.0194** m³
